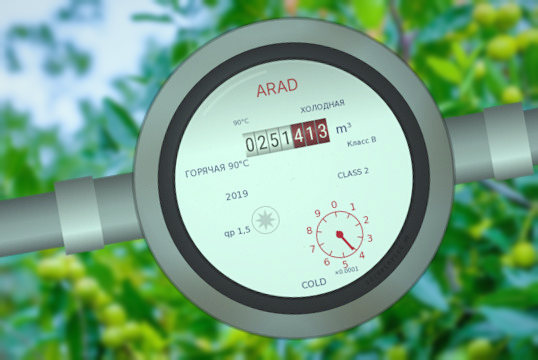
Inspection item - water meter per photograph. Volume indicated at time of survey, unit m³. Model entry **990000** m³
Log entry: **251.4134** m³
